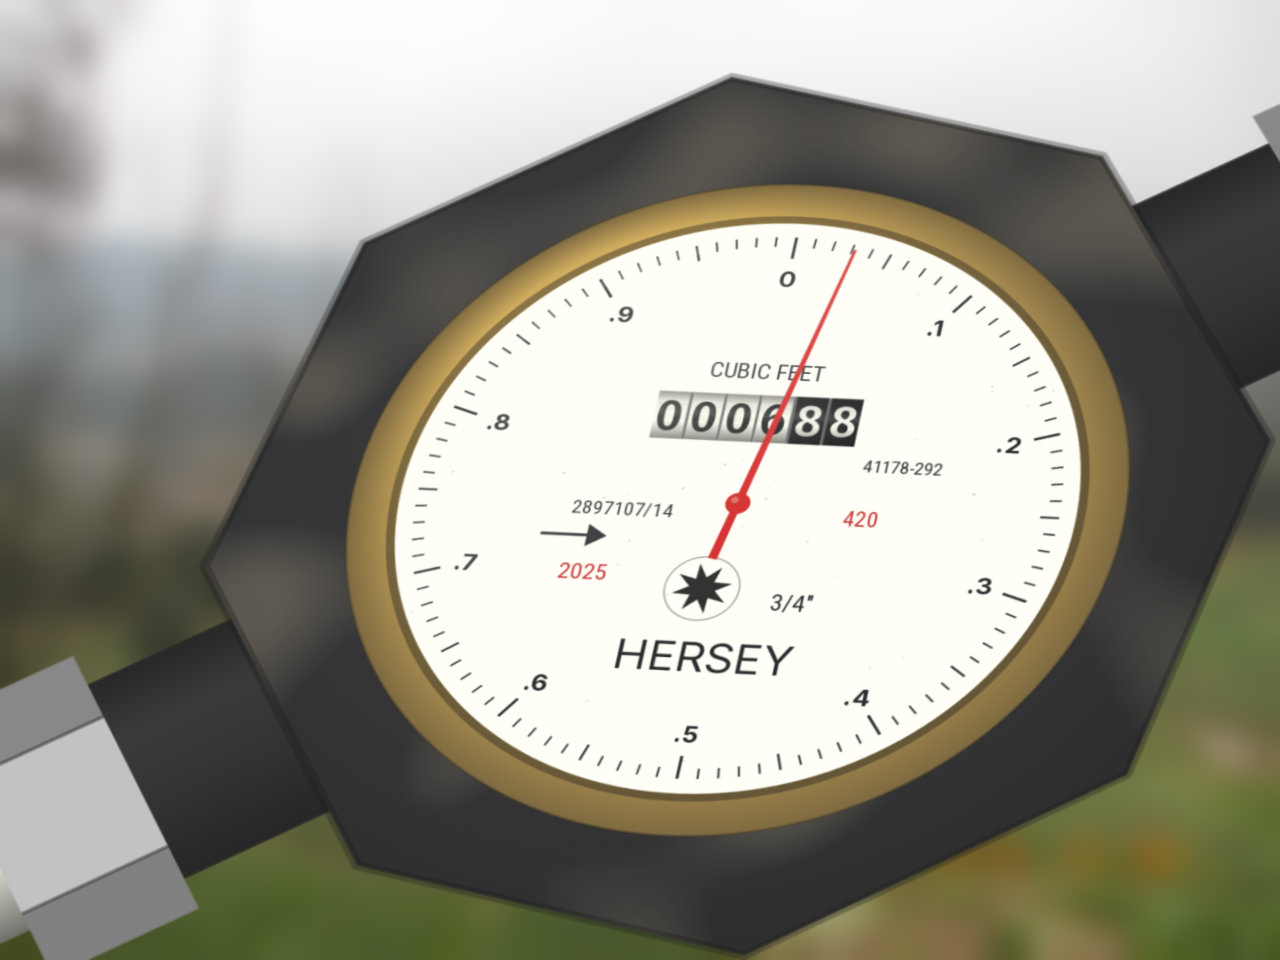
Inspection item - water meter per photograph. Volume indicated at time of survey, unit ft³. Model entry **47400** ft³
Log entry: **688.03** ft³
